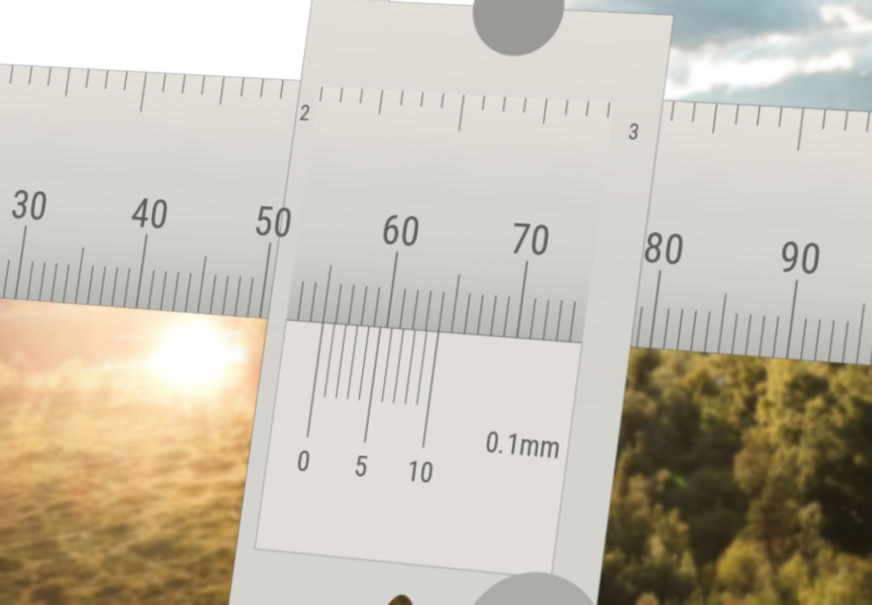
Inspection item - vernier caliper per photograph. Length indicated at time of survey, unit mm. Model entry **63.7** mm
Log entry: **55.0** mm
